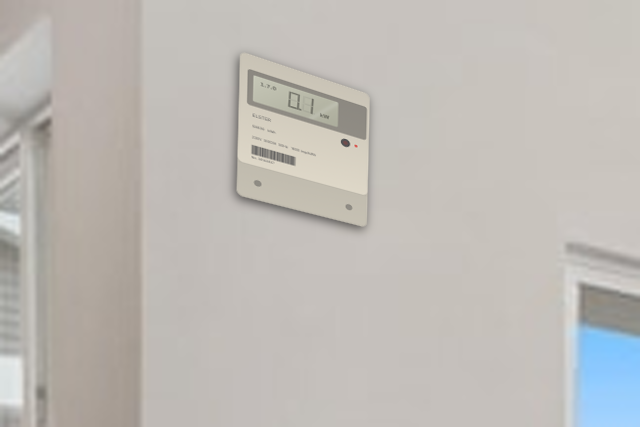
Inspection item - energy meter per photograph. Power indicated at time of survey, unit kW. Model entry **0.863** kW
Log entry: **0.1** kW
